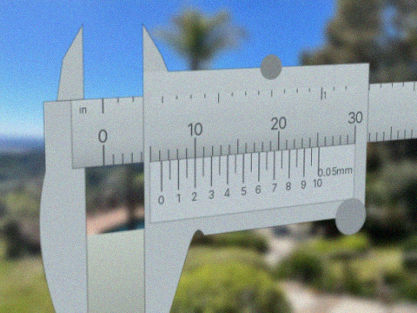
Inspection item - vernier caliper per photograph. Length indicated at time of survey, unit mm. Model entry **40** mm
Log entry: **6.2** mm
